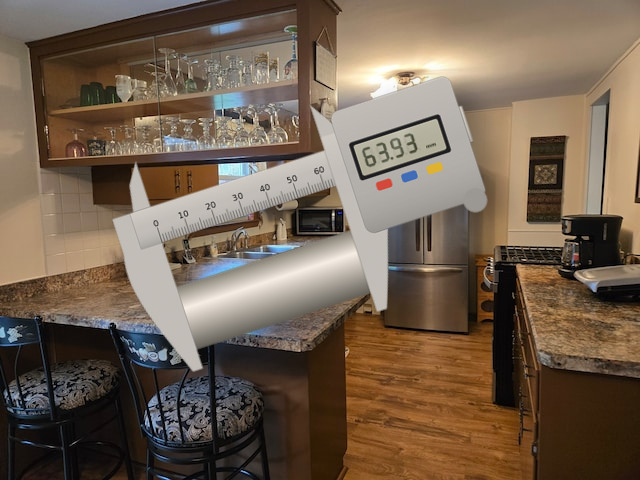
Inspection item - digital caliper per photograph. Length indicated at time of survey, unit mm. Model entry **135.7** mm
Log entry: **63.93** mm
